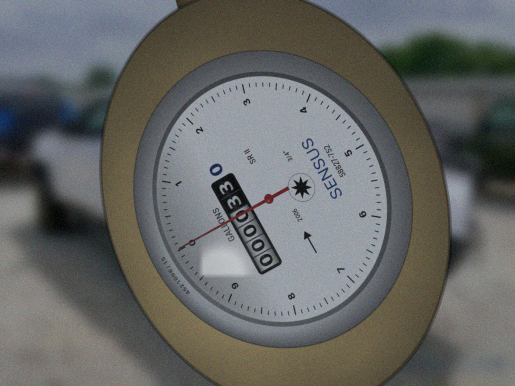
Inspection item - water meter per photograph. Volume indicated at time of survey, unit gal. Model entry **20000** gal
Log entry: **330.0** gal
